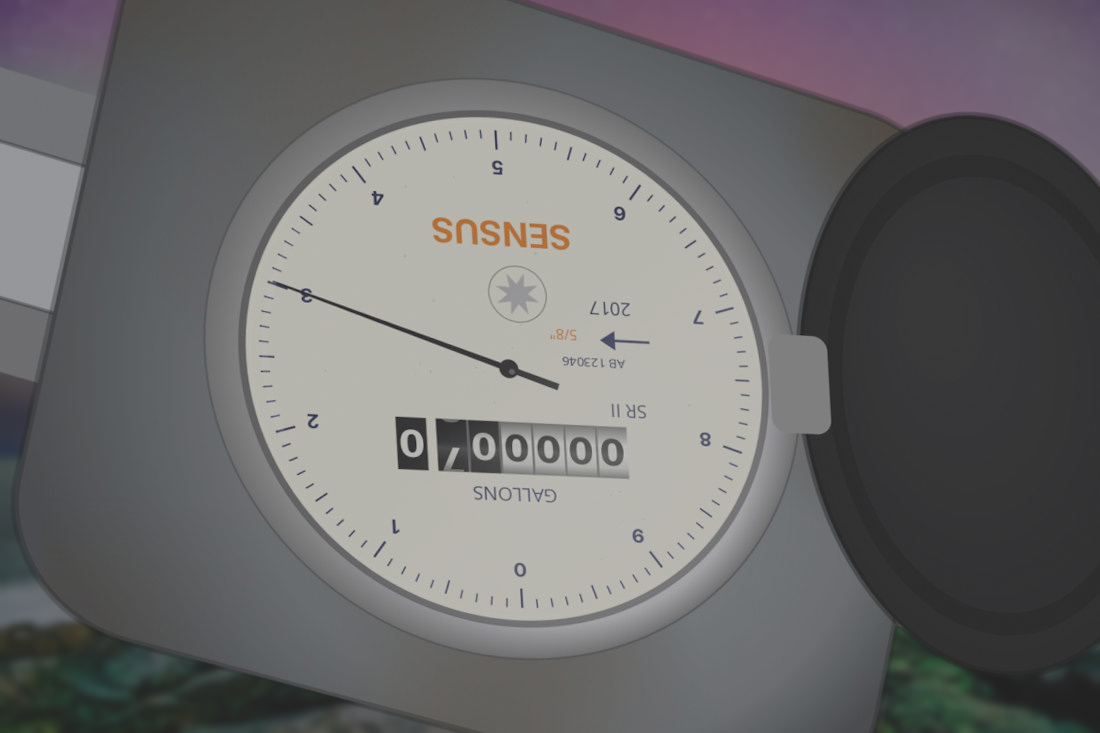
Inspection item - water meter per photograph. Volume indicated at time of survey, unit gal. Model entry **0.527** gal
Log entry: **73.0** gal
